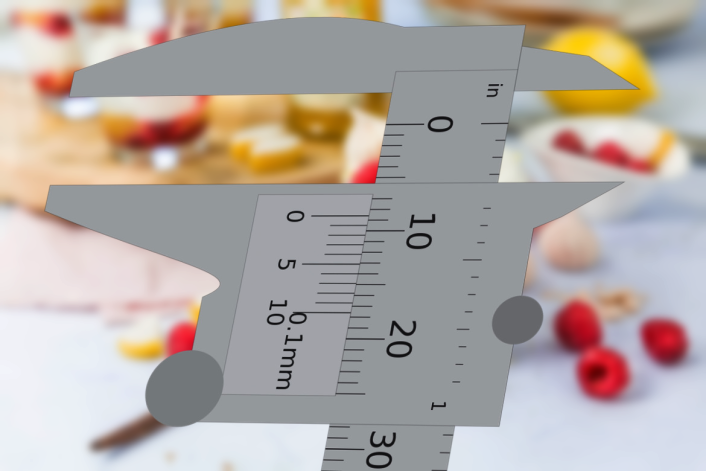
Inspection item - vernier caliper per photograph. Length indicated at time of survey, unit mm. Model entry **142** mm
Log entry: **8.6** mm
